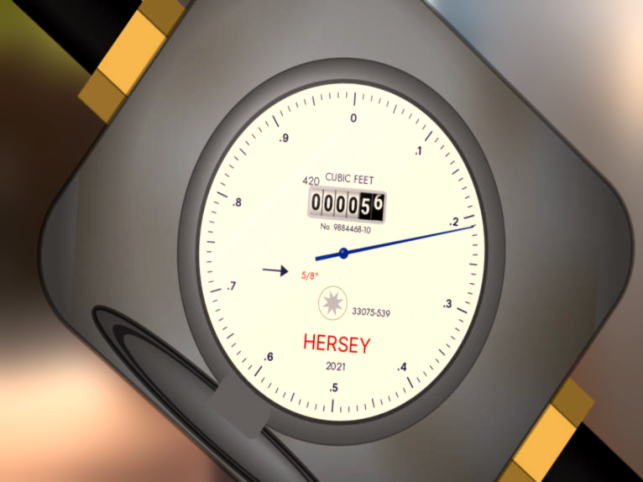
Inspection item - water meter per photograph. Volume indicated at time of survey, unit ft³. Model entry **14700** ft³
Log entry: **56.21** ft³
